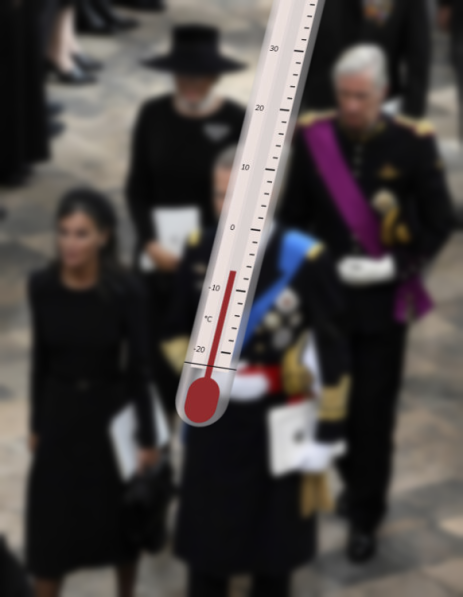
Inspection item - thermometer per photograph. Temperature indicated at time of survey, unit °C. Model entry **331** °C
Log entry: **-7** °C
